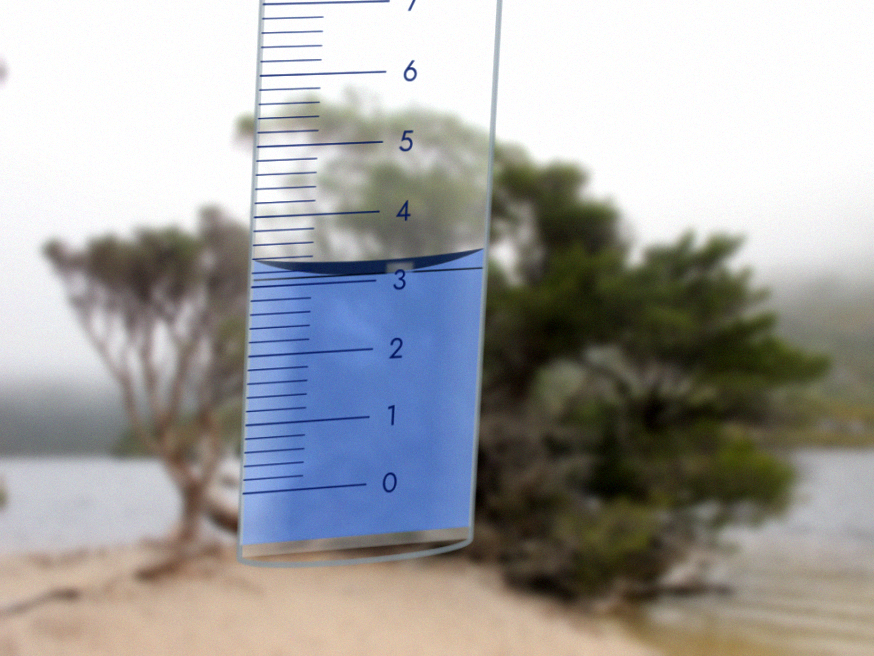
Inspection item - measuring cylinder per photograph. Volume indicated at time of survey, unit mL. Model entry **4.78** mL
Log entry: **3.1** mL
